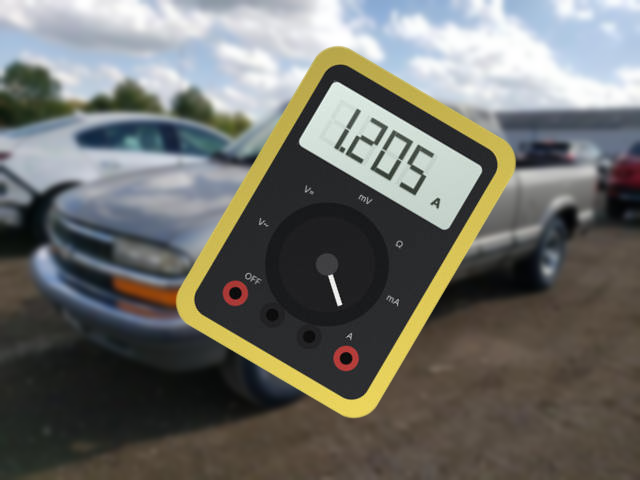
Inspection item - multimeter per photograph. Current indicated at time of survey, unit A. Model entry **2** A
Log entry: **1.205** A
